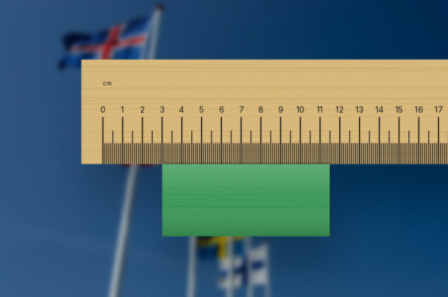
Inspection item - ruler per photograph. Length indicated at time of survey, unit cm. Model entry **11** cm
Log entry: **8.5** cm
